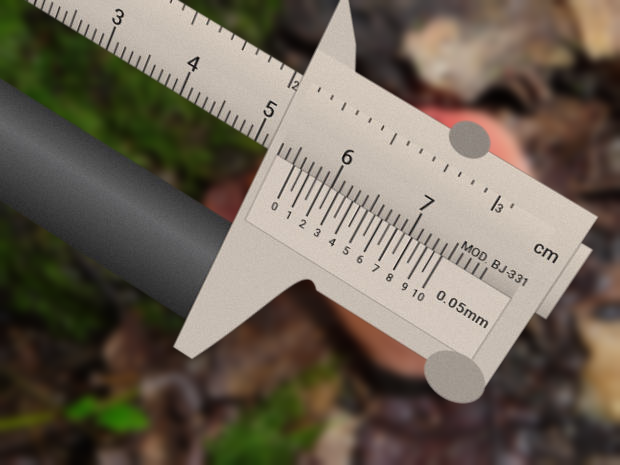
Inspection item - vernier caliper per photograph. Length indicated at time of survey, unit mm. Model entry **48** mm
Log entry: **55.2** mm
